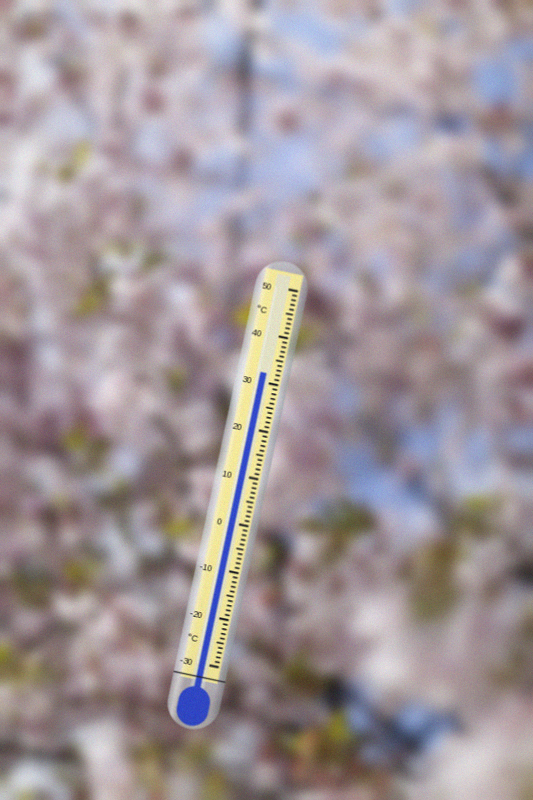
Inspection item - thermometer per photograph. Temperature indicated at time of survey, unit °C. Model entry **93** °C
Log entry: **32** °C
